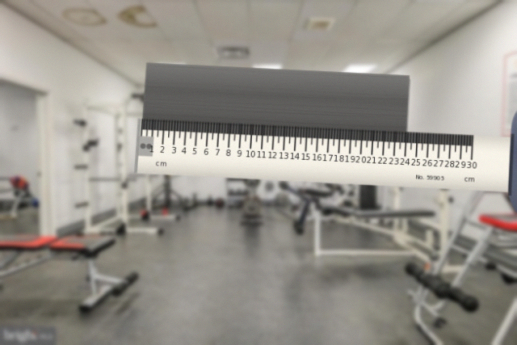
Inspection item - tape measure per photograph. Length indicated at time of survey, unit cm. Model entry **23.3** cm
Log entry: **24** cm
